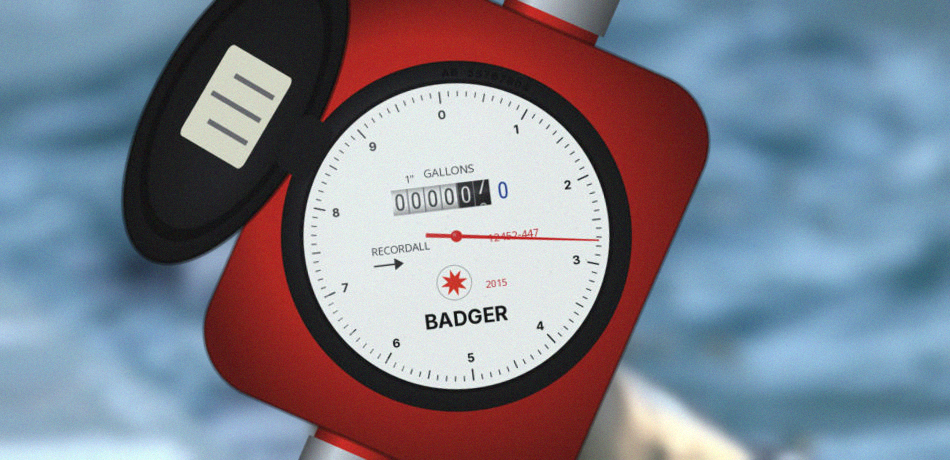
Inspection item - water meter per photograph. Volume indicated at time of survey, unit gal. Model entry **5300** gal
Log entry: **72.7** gal
